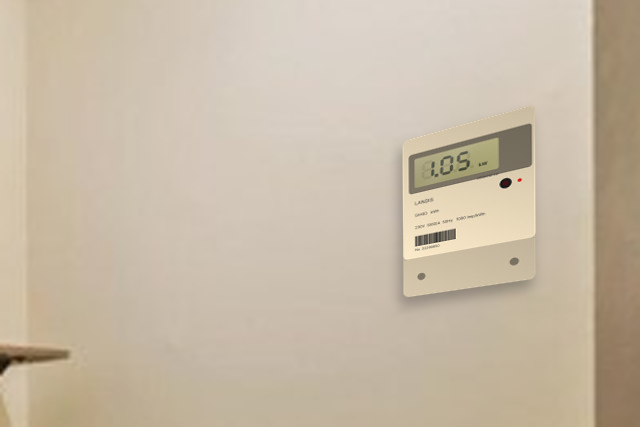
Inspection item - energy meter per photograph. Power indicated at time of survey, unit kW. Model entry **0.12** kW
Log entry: **1.05** kW
